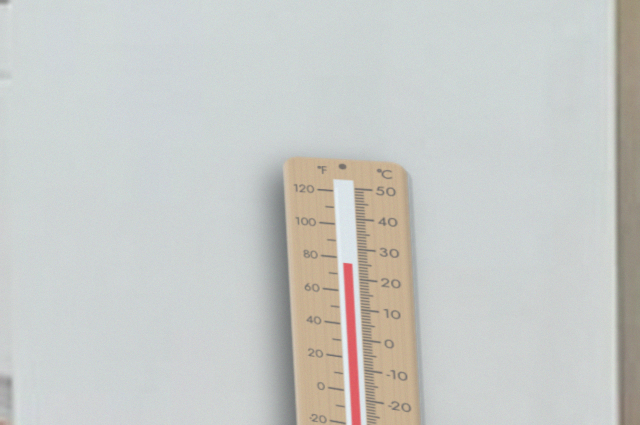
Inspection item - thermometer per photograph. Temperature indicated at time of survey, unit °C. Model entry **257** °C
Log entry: **25** °C
